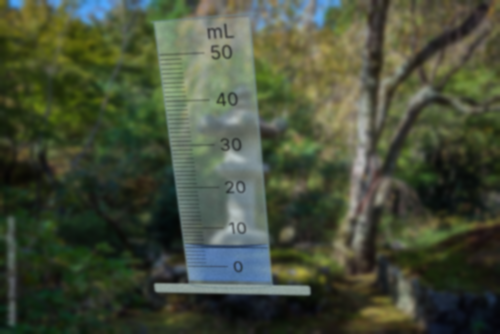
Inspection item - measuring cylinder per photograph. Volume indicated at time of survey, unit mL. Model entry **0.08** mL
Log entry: **5** mL
